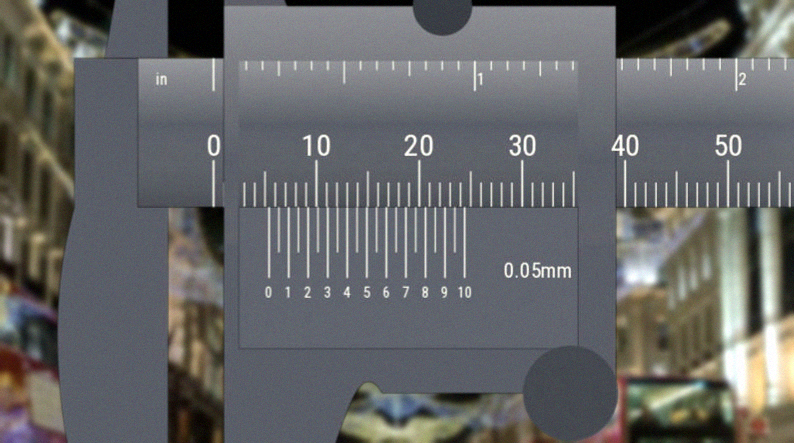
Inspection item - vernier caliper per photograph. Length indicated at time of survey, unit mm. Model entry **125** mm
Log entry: **5.4** mm
